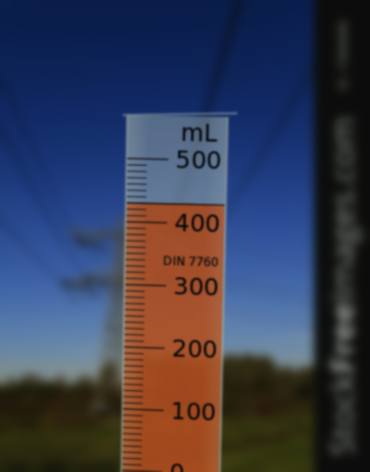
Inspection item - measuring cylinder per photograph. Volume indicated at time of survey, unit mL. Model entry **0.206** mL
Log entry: **430** mL
